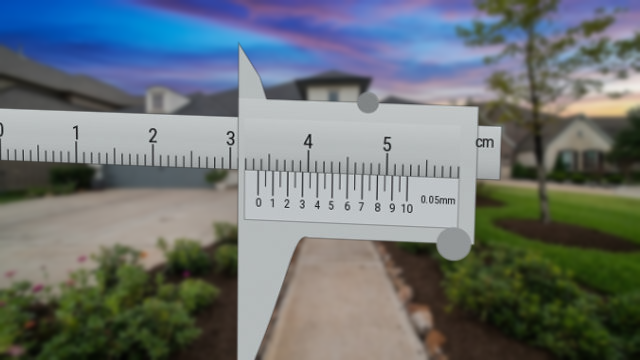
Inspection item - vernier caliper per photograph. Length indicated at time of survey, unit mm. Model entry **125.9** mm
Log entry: **33.6** mm
